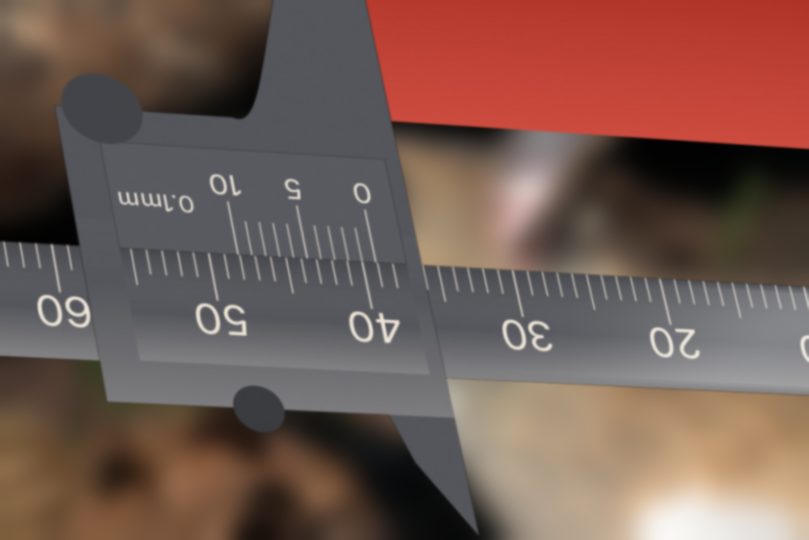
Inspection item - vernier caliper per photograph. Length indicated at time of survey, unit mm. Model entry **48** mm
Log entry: **39.1** mm
